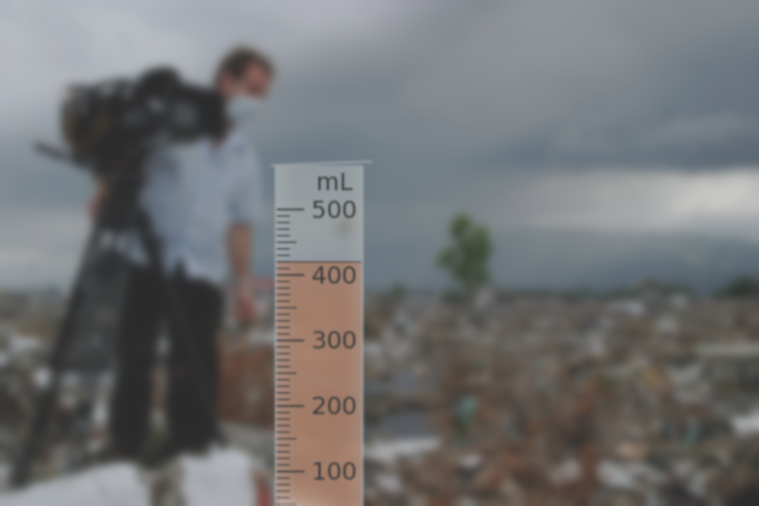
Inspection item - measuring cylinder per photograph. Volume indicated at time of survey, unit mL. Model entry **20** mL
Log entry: **420** mL
